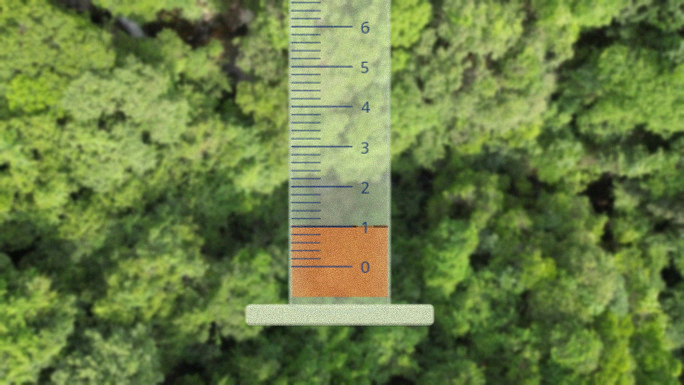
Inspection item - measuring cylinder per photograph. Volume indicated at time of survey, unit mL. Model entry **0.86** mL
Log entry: **1** mL
